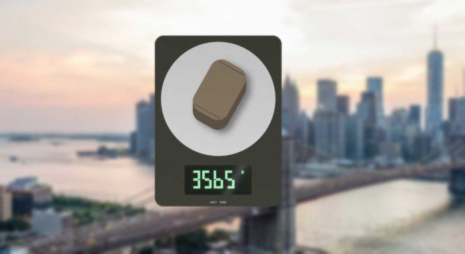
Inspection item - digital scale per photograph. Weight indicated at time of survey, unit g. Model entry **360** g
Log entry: **3565** g
